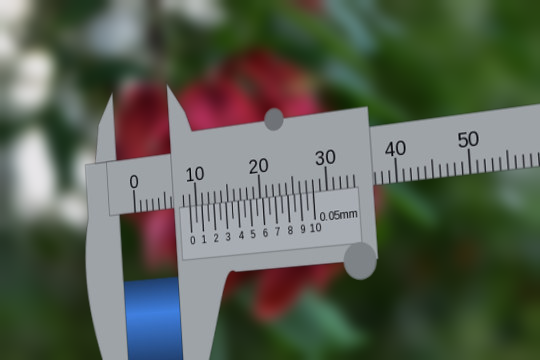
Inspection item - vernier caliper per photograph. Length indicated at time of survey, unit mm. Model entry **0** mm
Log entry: **9.0** mm
